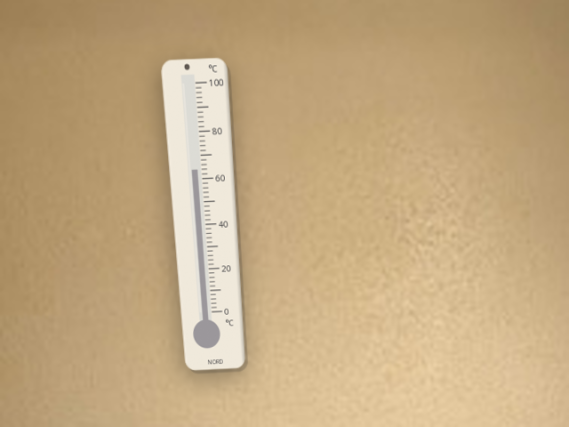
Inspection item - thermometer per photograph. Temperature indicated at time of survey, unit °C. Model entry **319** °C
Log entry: **64** °C
